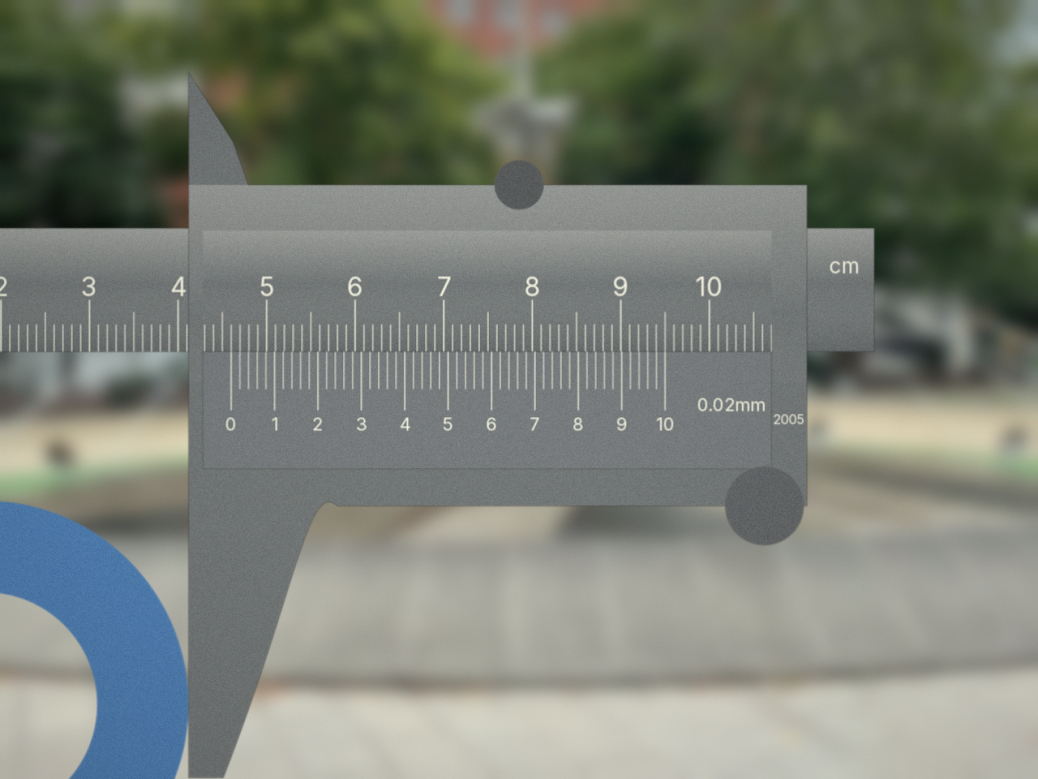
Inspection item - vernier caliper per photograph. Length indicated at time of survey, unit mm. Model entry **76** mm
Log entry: **46.0** mm
